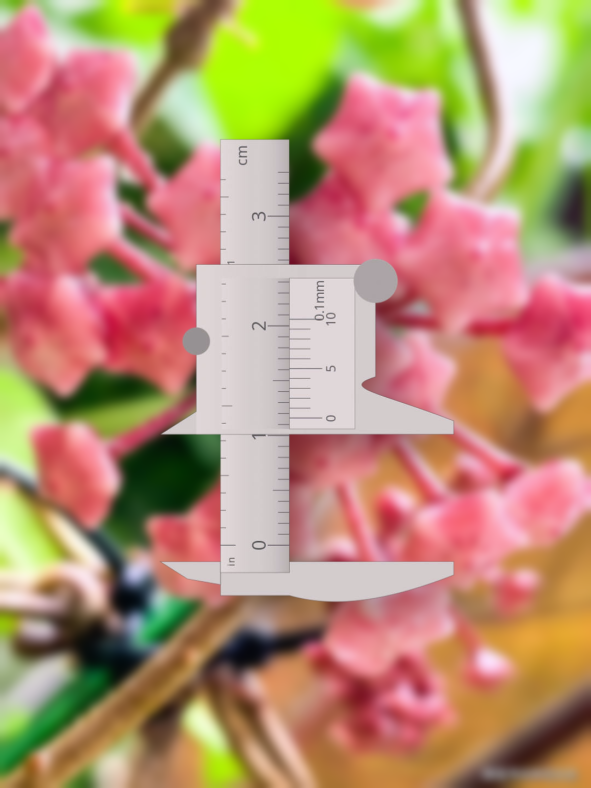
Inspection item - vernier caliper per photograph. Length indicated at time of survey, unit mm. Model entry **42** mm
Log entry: **11.6** mm
